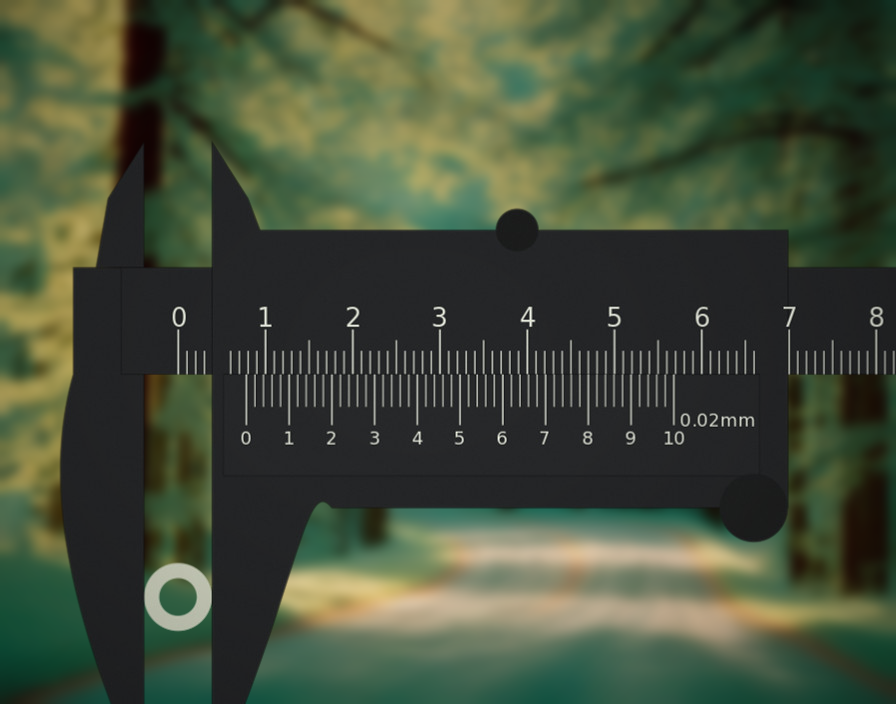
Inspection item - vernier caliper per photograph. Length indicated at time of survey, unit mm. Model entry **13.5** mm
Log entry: **7.8** mm
